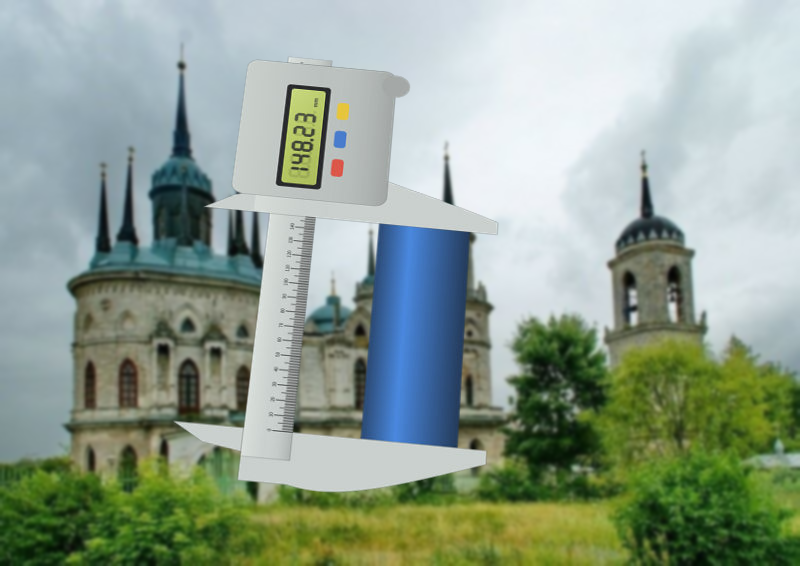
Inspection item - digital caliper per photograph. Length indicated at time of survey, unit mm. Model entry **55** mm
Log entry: **148.23** mm
